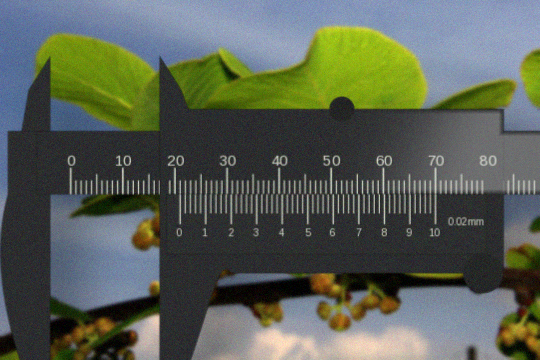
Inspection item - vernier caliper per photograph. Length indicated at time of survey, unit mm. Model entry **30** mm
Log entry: **21.0** mm
